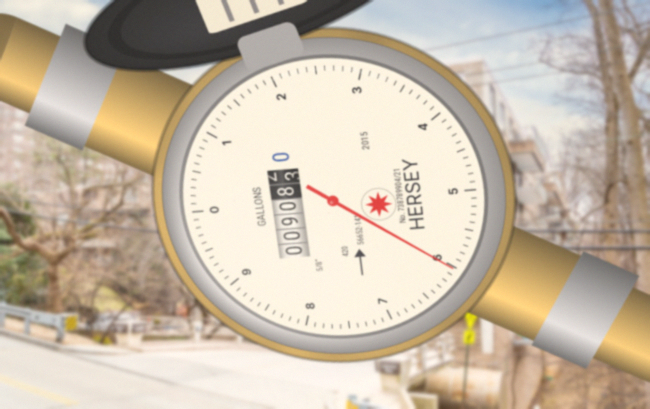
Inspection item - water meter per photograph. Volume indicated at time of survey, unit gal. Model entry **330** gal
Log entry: **90826.0** gal
